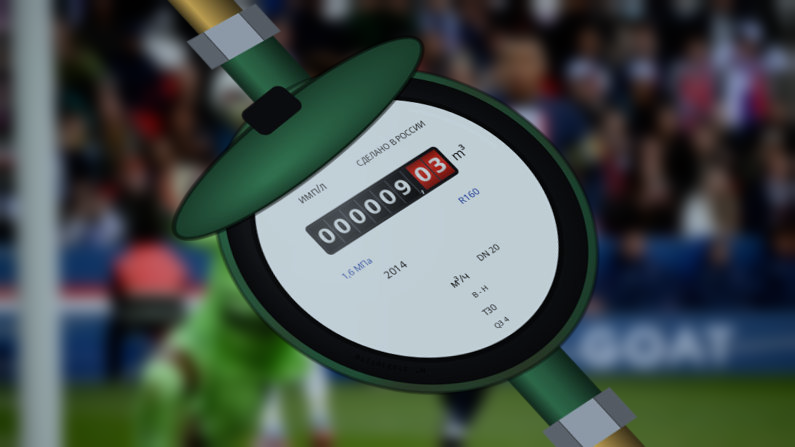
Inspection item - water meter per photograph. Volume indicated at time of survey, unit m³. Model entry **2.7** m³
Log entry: **9.03** m³
